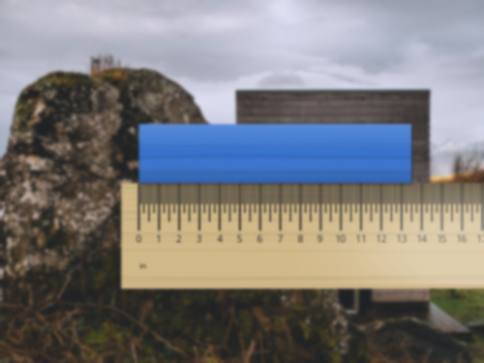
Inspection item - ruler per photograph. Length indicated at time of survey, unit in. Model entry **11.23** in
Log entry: **13.5** in
